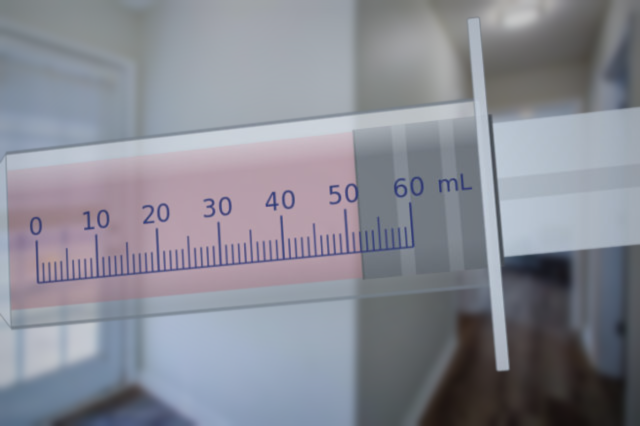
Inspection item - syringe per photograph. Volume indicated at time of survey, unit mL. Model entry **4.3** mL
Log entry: **52** mL
